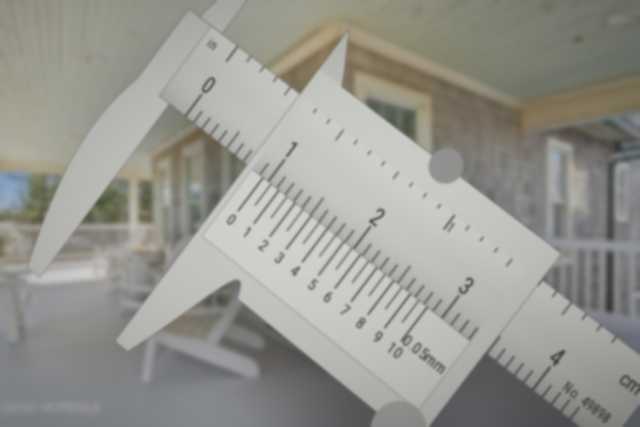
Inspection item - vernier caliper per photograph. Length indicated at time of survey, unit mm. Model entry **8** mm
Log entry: **9.4** mm
